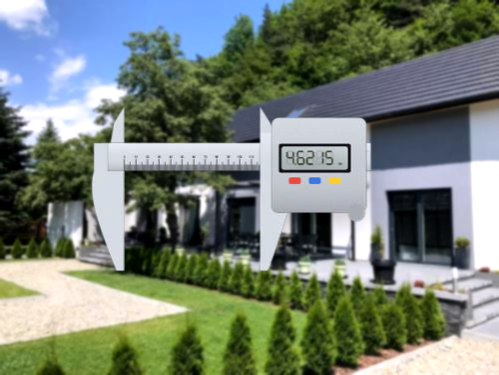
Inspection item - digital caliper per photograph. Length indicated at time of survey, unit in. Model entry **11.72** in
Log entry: **4.6215** in
